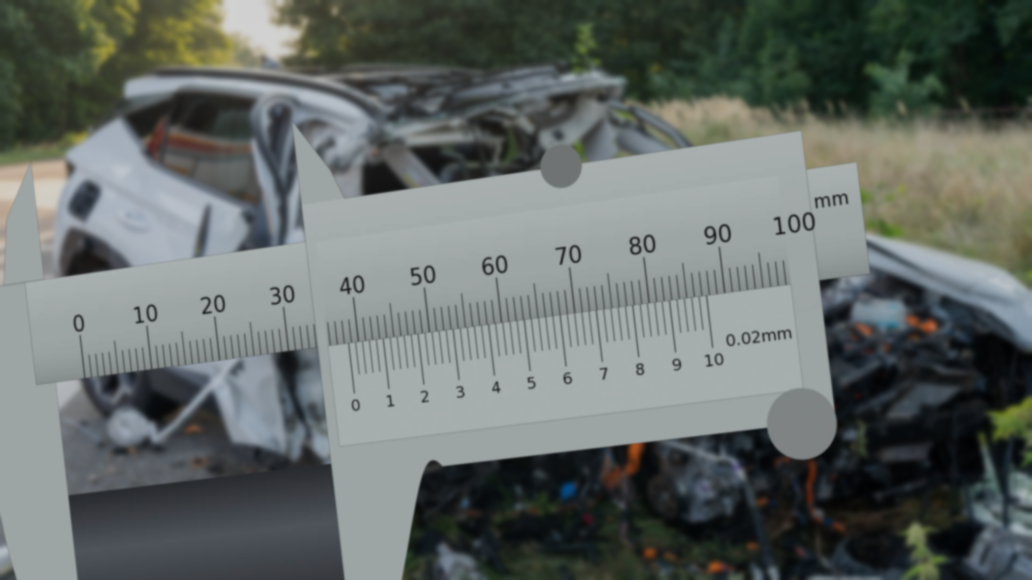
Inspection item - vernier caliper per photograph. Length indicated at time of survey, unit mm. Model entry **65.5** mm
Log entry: **38.6** mm
